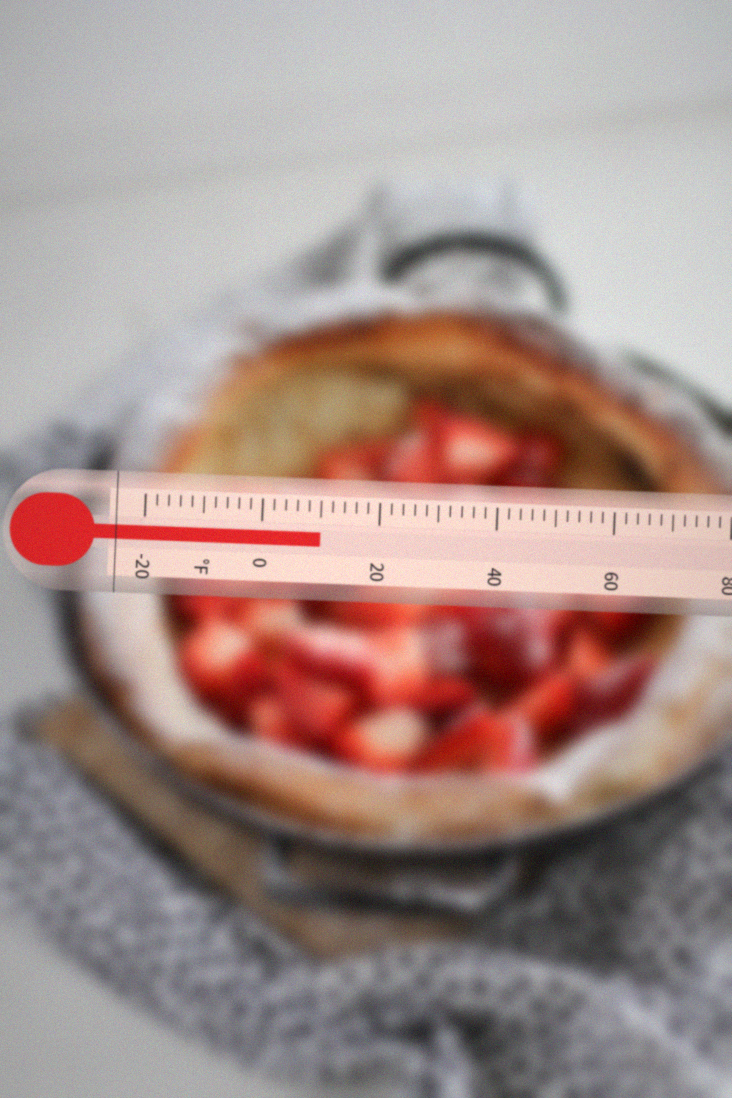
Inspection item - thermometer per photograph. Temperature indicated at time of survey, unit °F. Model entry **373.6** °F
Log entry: **10** °F
